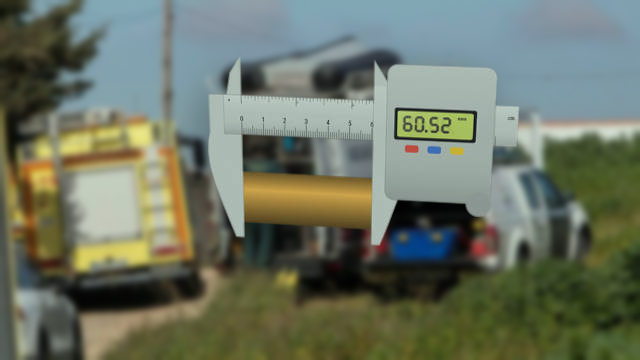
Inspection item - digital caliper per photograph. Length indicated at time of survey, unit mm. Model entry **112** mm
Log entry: **60.52** mm
